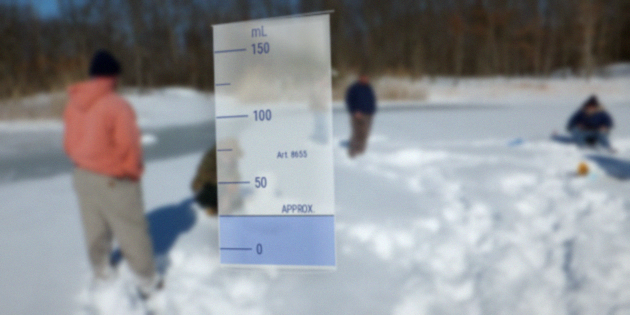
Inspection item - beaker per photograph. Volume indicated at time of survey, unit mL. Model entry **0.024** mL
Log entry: **25** mL
